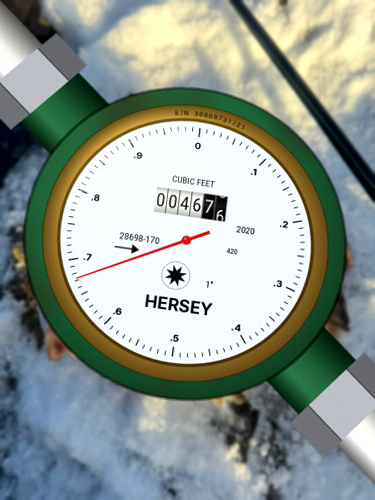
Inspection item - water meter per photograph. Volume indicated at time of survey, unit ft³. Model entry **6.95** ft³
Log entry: **4675.67** ft³
